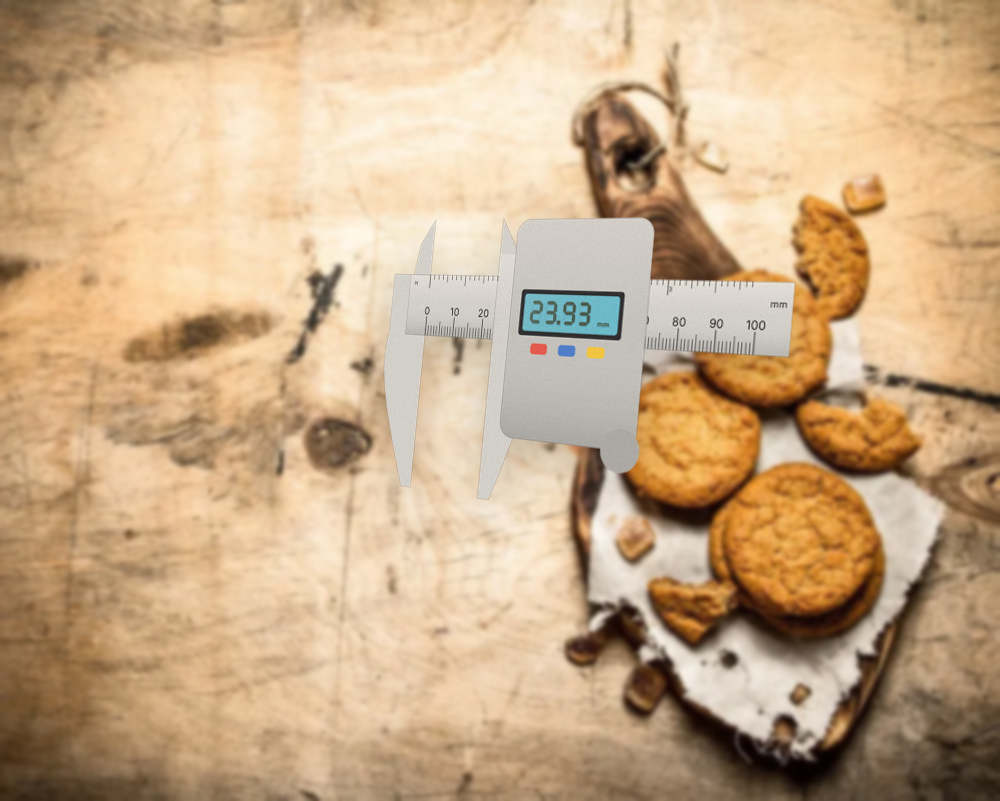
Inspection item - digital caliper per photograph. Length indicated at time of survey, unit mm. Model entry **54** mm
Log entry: **23.93** mm
